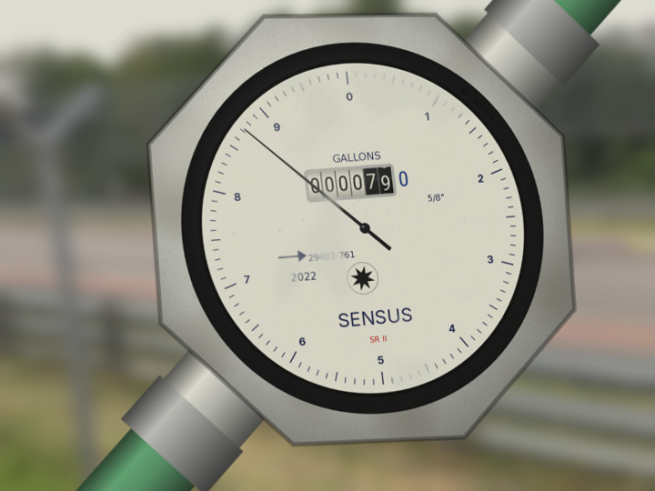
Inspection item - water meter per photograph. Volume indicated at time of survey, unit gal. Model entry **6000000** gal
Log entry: **788.7** gal
